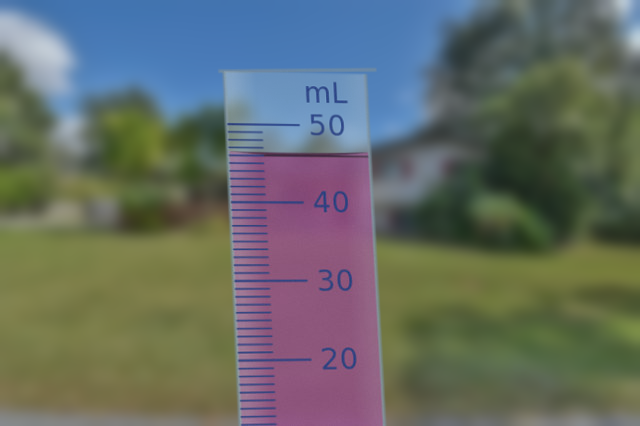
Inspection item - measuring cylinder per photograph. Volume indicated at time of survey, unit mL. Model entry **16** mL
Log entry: **46** mL
